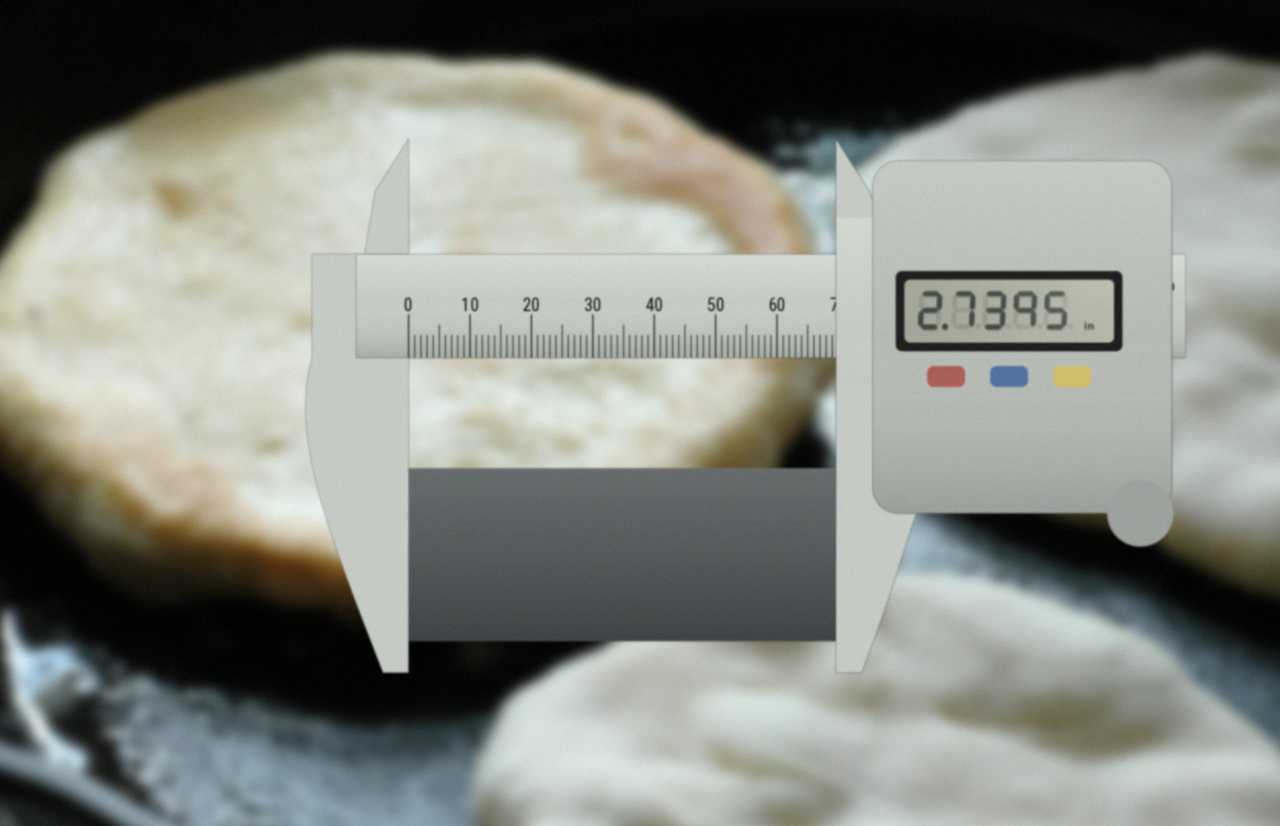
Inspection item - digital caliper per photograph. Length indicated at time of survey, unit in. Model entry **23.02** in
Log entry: **2.7395** in
